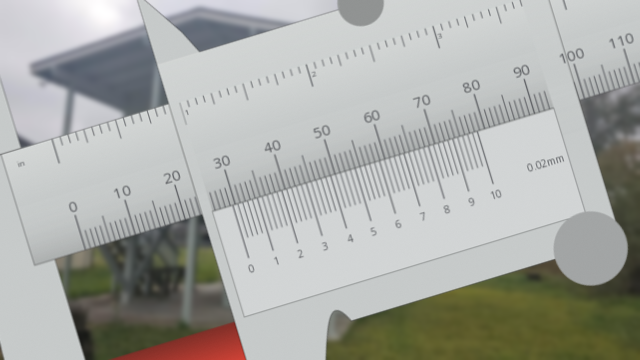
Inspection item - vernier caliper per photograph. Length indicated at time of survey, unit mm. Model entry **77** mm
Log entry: **29.5** mm
